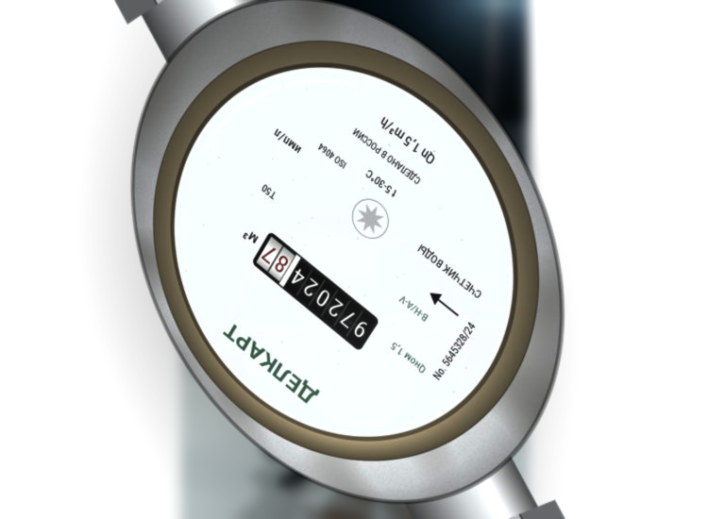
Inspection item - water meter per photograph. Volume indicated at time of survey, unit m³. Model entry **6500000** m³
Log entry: **972024.87** m³
